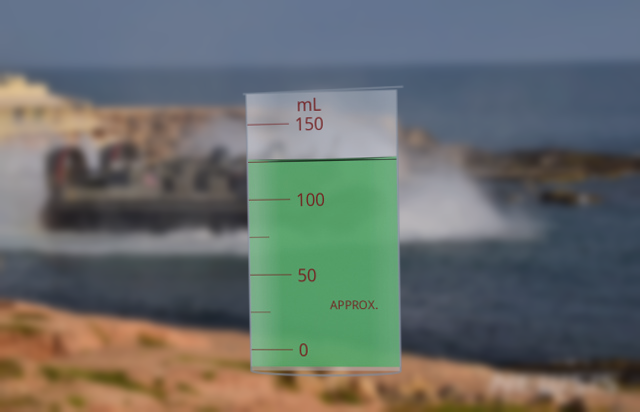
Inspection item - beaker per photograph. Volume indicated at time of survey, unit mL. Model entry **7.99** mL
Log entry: **125** mL
